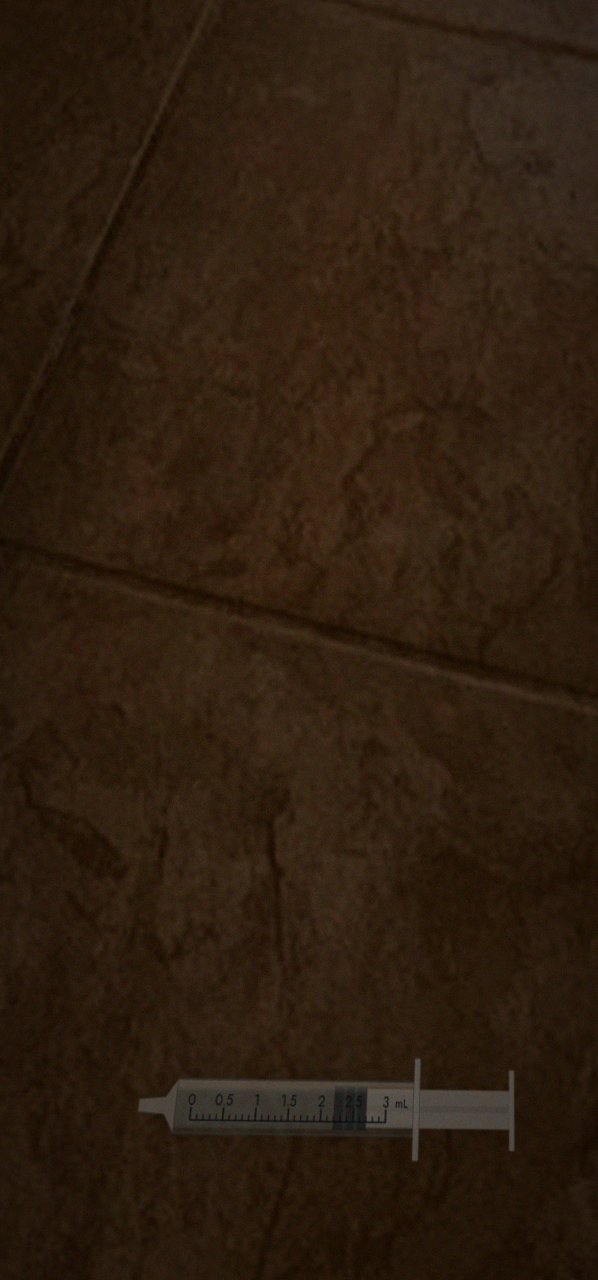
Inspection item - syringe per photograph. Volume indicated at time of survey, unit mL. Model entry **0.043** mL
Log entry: **2.2** mL
